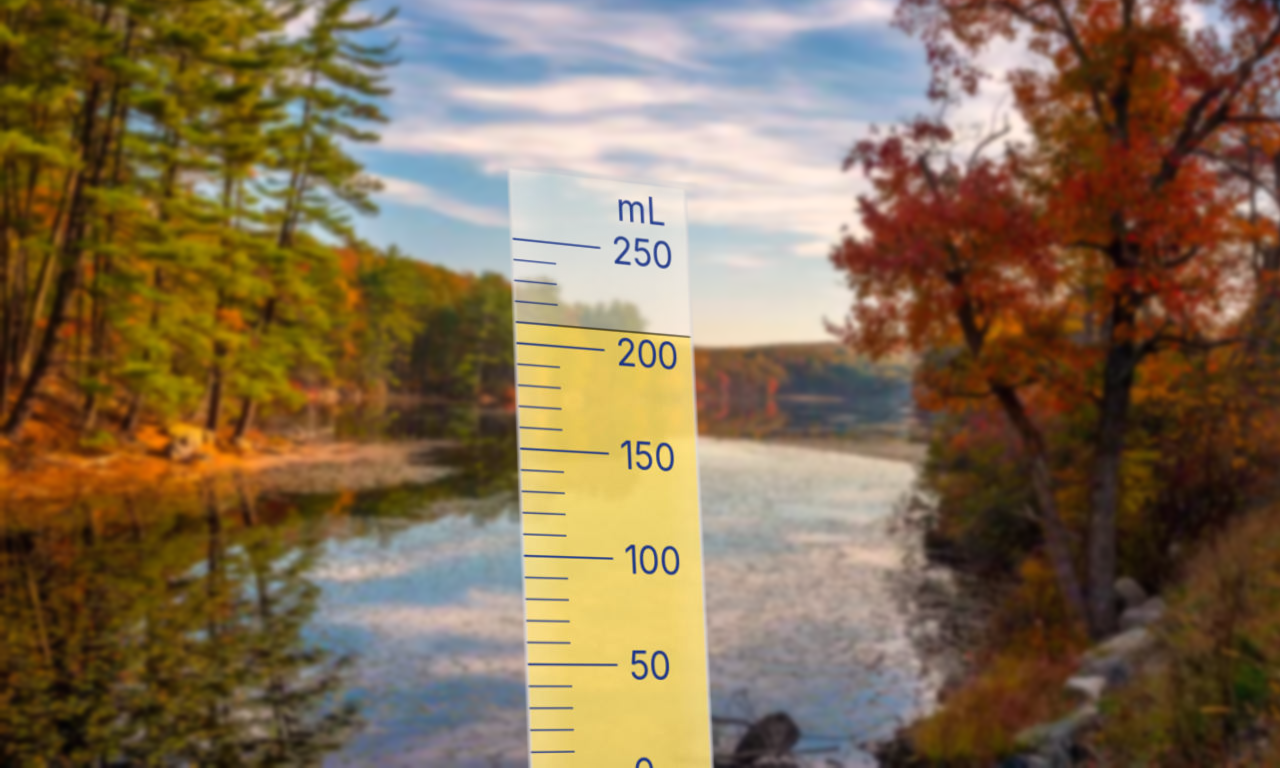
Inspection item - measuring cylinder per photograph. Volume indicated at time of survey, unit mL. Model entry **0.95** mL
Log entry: **210** mL
